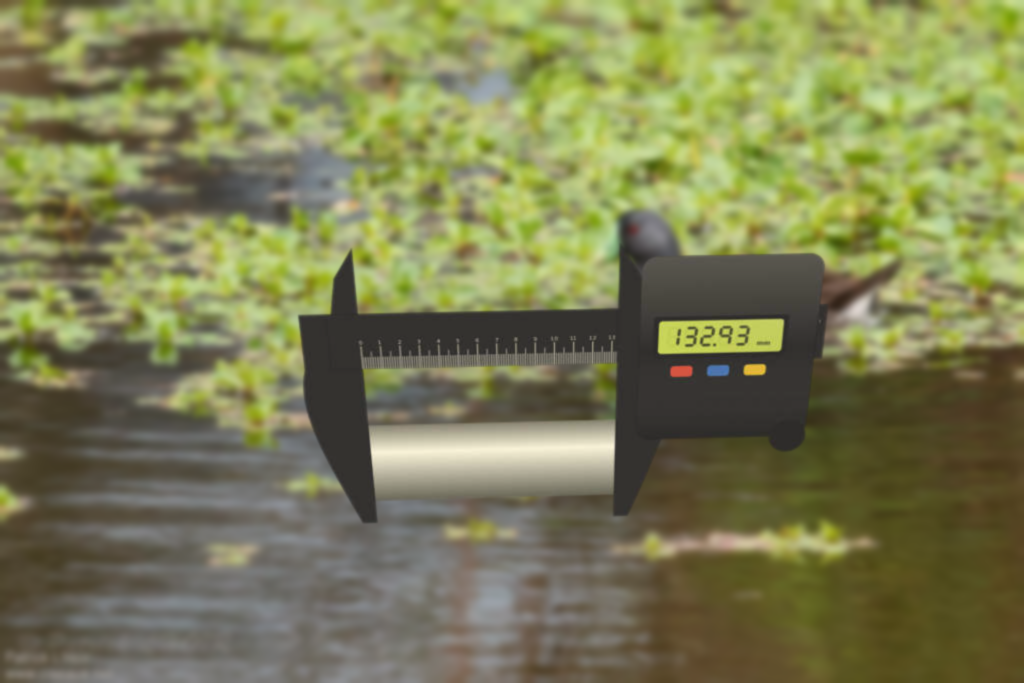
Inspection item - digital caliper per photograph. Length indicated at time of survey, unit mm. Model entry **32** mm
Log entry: **132.93** mm
